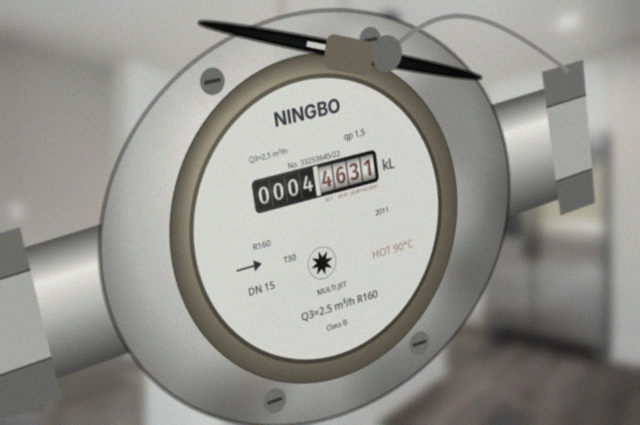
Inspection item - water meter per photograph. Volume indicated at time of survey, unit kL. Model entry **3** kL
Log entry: **4.4631** kL
